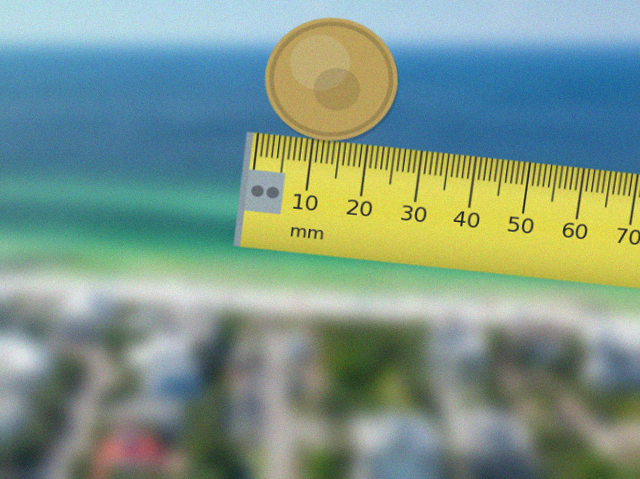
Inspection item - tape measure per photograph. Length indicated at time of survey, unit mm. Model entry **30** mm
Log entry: **24** mm
